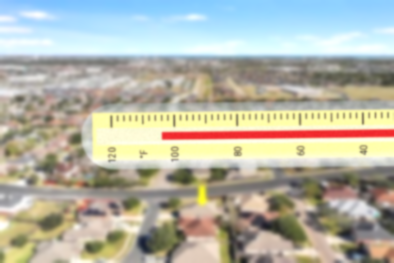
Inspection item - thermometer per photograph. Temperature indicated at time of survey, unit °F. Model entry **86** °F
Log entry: **104** °F
